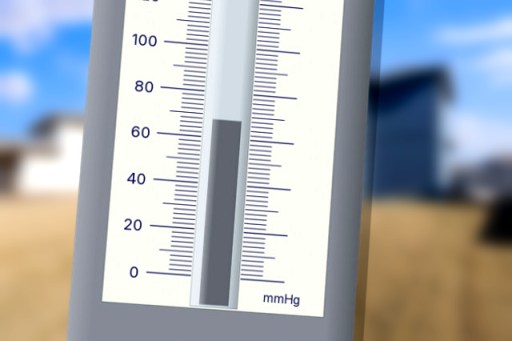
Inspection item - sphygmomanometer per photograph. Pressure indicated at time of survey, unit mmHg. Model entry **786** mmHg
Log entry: **68** mmHg
